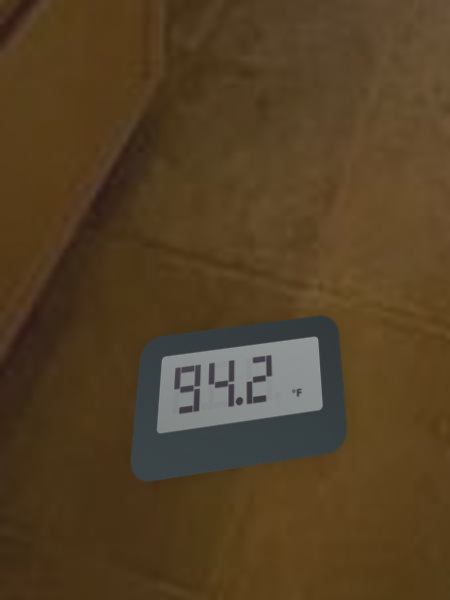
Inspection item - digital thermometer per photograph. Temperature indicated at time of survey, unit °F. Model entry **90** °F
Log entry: **94.2** °F
